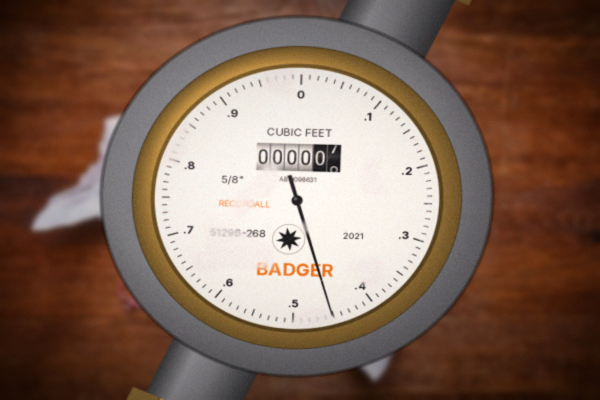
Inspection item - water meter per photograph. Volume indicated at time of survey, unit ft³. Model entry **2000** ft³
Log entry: **7.45** ft³
